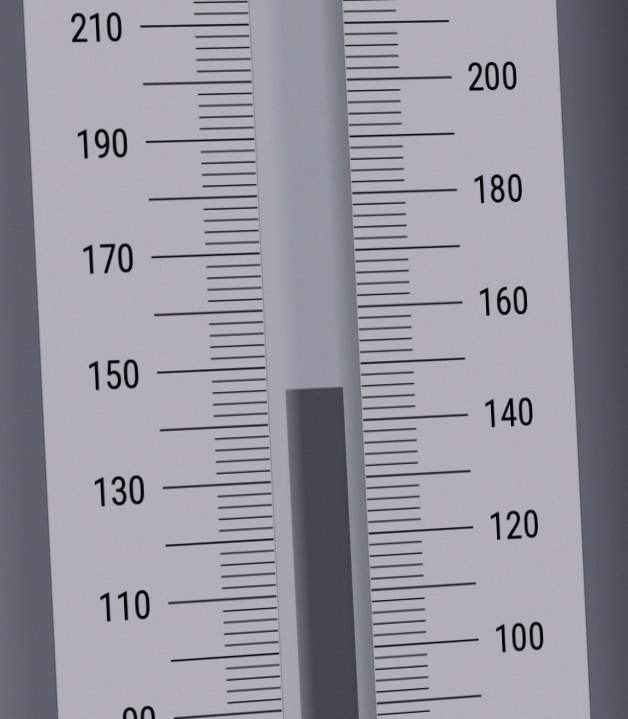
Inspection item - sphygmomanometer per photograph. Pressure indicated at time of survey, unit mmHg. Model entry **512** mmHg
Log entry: **146** mmHg
